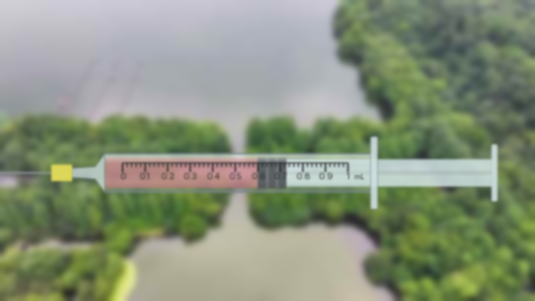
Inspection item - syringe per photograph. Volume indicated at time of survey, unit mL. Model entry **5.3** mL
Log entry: **0.6** mL
